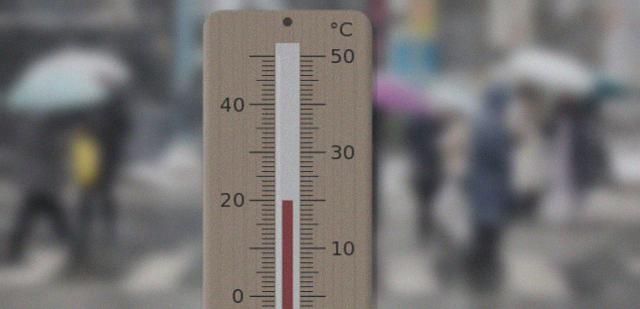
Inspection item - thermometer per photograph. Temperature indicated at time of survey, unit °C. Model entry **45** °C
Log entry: **20** °C
